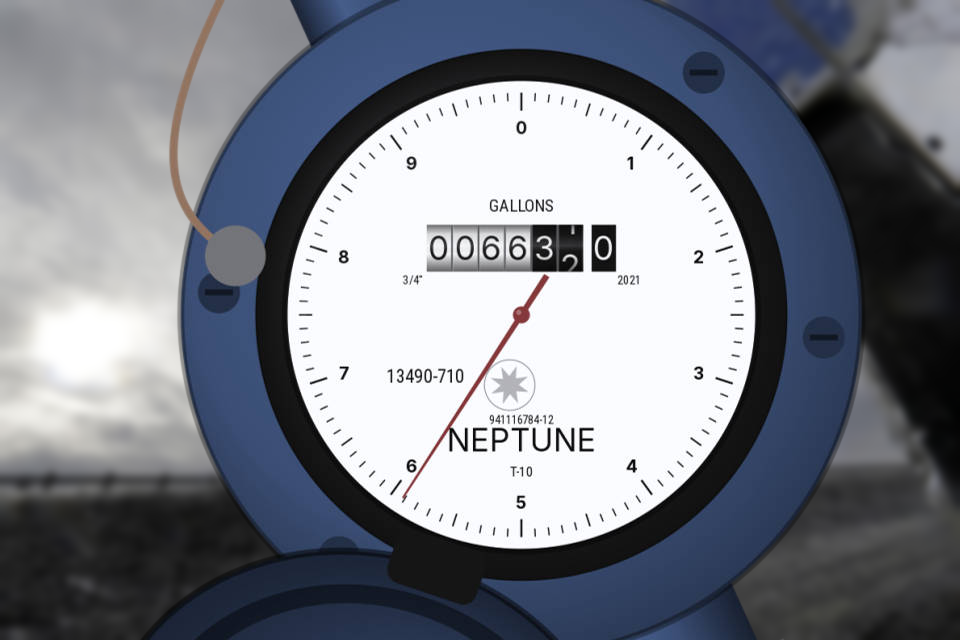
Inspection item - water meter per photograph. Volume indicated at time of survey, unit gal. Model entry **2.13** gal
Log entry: **66315.9** gal
